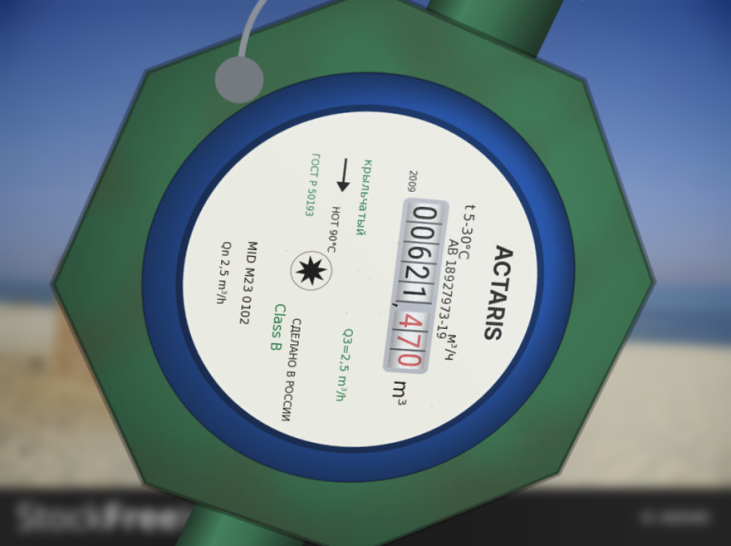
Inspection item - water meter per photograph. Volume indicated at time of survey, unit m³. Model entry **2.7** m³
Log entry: **621.470** m³
